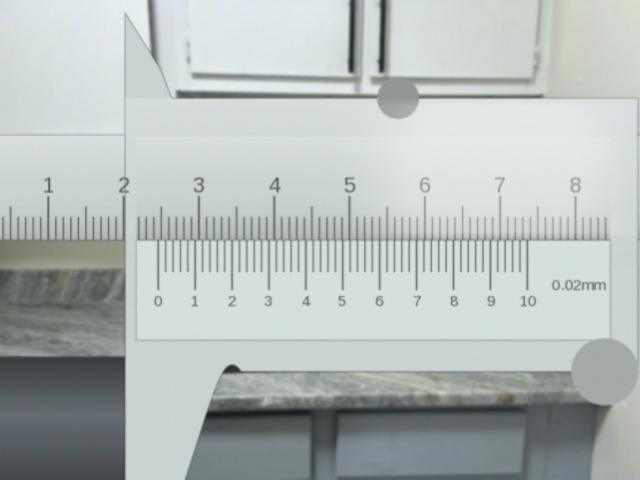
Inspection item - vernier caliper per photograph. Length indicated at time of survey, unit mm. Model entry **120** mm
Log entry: **24.6** mm
